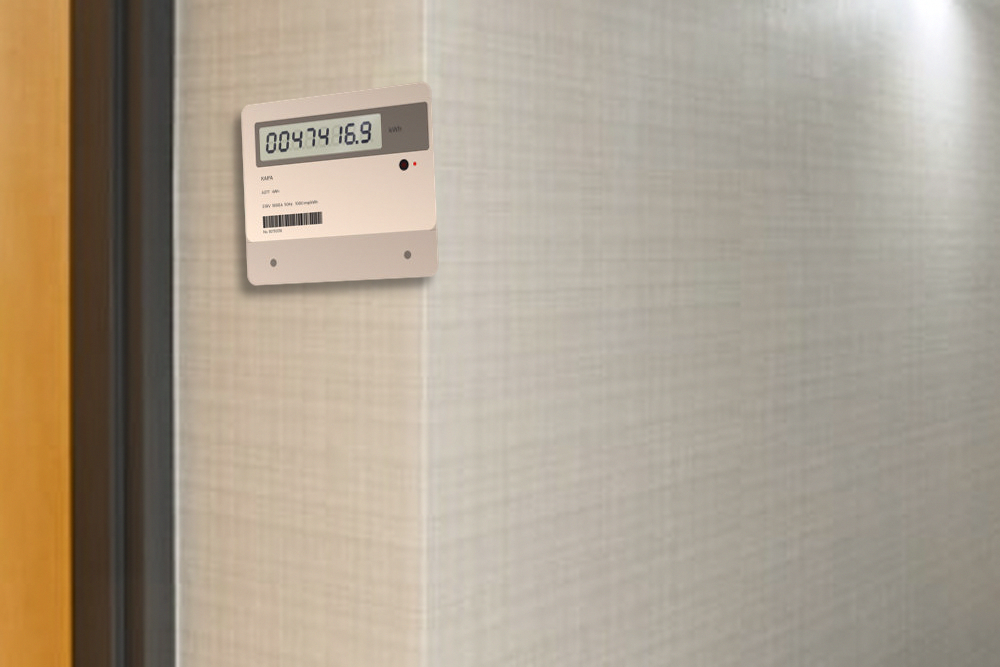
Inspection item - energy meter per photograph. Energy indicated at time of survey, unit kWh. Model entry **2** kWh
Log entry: **47416.9** kWh
